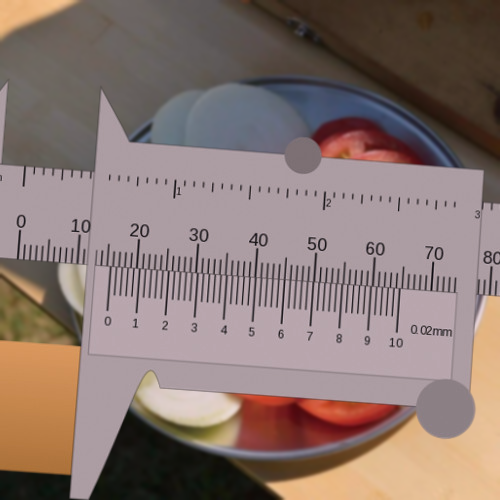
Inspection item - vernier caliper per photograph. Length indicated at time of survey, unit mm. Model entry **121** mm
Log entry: **15.6** mm
